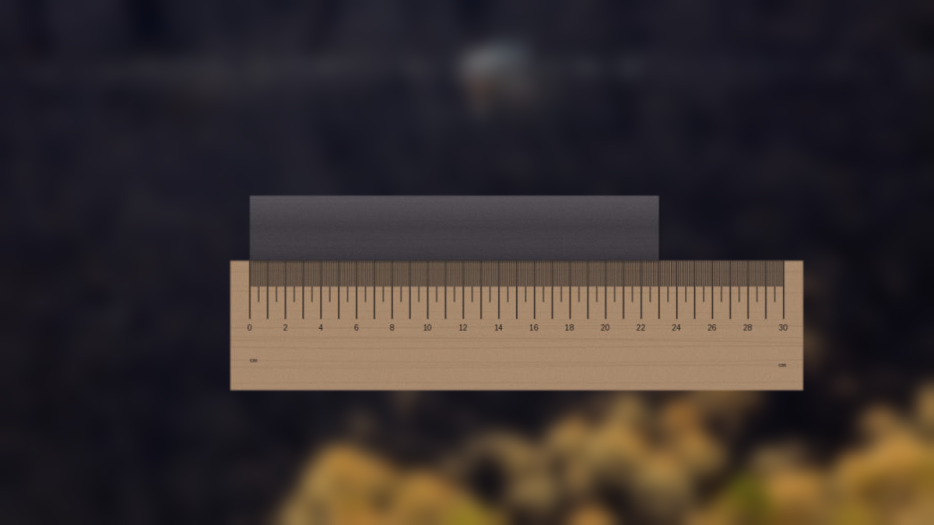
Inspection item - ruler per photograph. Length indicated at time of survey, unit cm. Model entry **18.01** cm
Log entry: **23** cm
